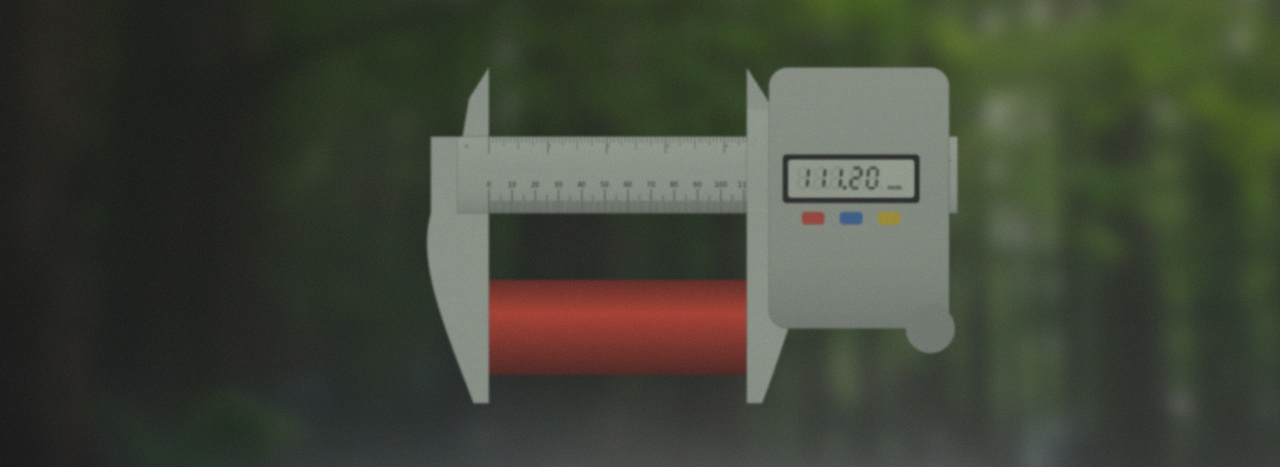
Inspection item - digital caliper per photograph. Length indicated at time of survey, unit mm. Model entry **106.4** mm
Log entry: **111.20** mm
